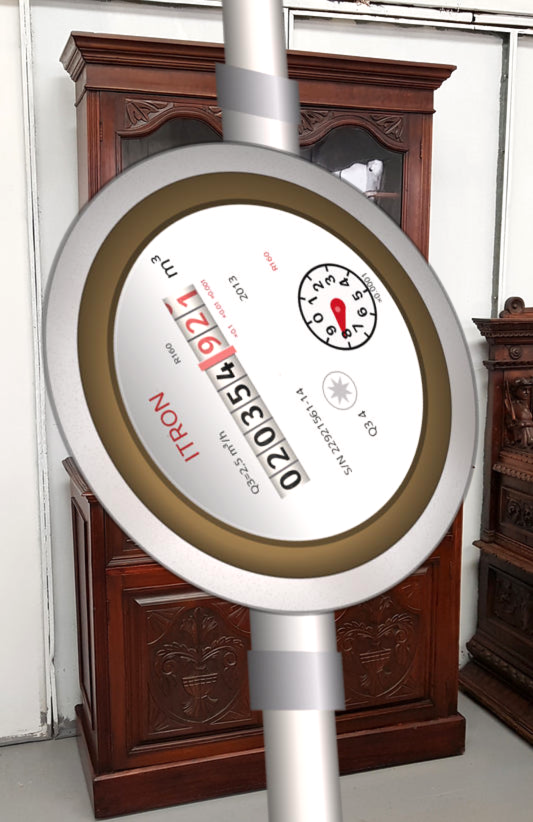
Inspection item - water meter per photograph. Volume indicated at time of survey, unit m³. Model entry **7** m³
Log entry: **20354.9208** m³
